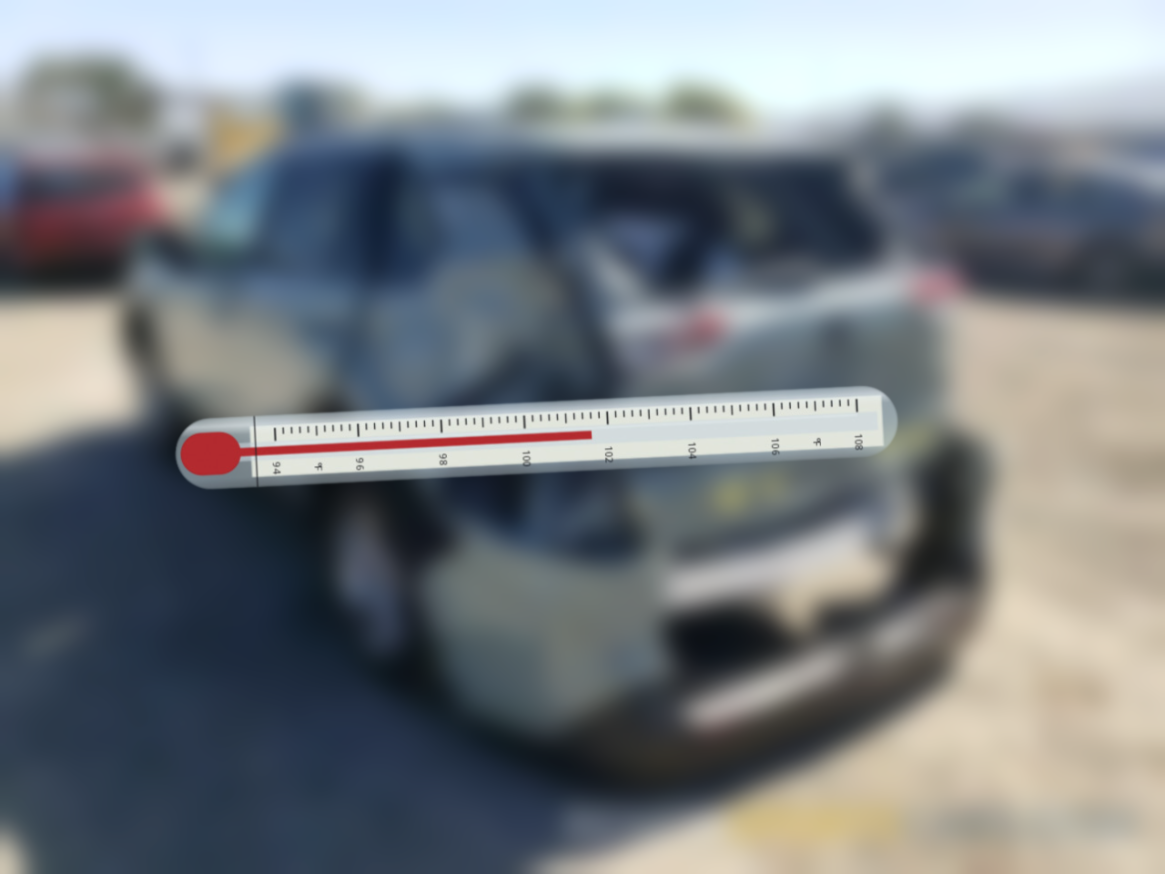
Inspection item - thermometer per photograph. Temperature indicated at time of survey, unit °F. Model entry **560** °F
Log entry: **101.6** °F
